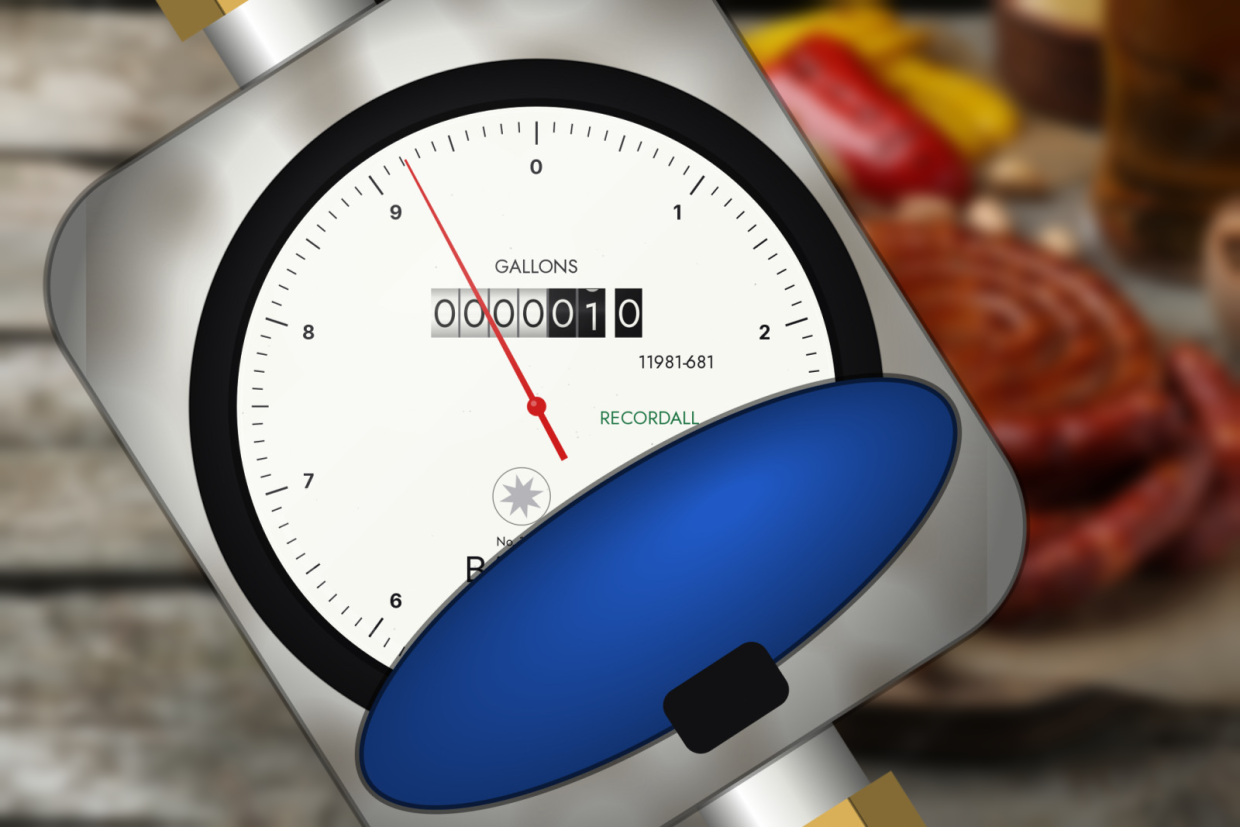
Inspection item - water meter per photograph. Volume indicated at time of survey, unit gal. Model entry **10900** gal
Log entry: **9.2** gal
